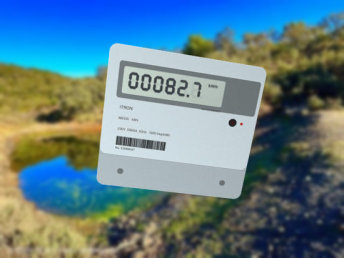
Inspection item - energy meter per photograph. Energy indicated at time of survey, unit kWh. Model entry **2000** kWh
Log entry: **82.7** kWh
